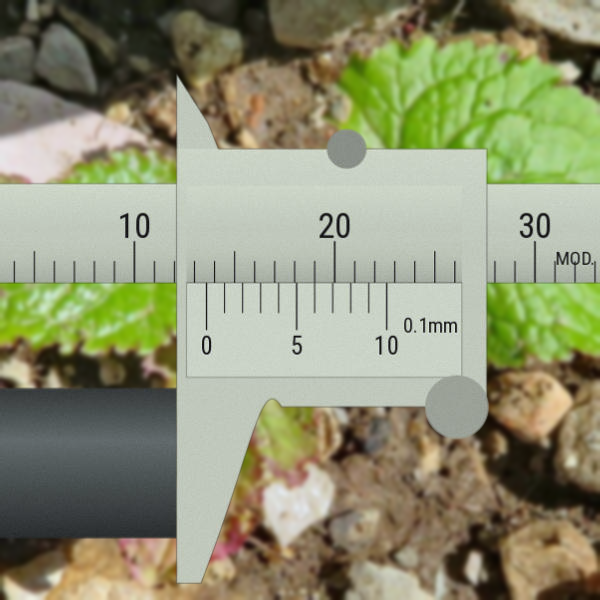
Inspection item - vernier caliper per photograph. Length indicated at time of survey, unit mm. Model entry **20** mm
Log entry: **13.6** mm
